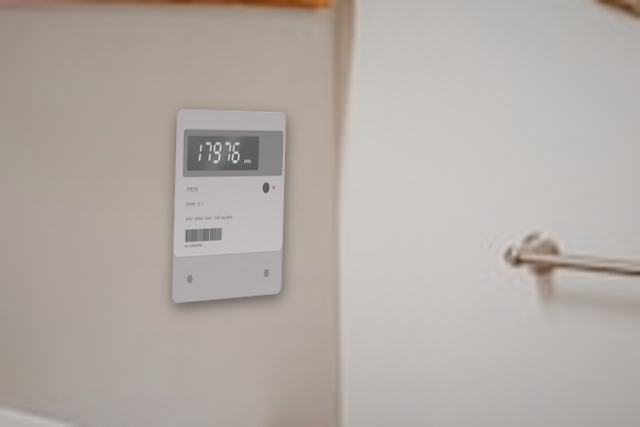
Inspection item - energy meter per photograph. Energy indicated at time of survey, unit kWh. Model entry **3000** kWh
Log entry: **17976** kWh
